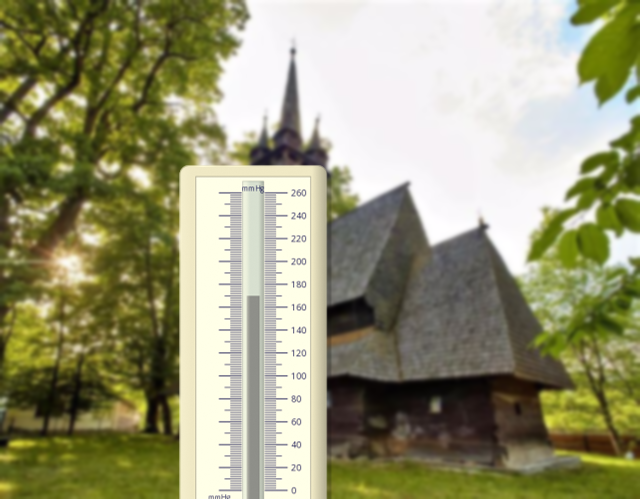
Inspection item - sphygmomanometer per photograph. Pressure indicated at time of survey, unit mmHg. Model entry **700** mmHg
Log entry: **170** mmHg
